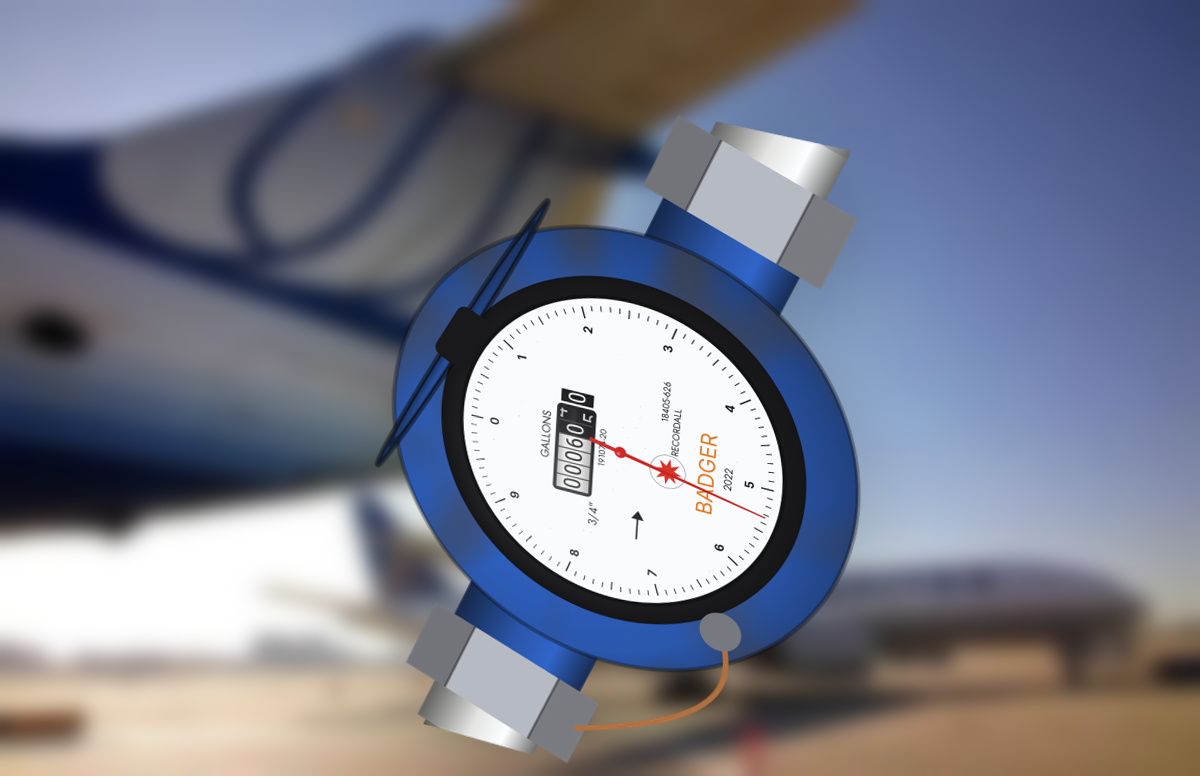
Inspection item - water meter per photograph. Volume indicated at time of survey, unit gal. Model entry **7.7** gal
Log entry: **6045.3** gal
